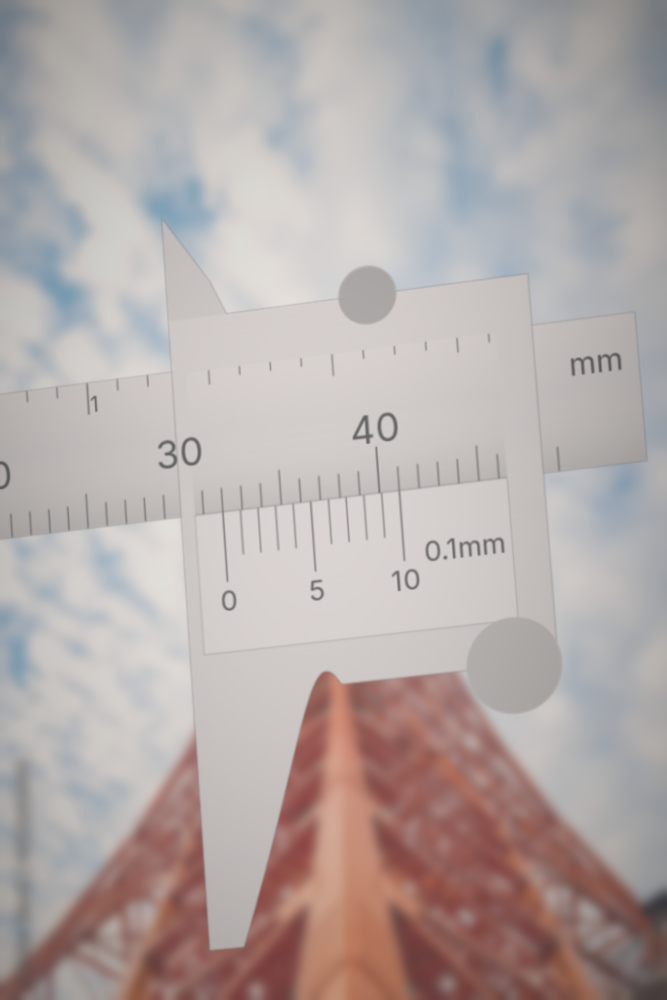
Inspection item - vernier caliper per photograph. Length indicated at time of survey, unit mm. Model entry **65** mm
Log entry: **32.0** mm
